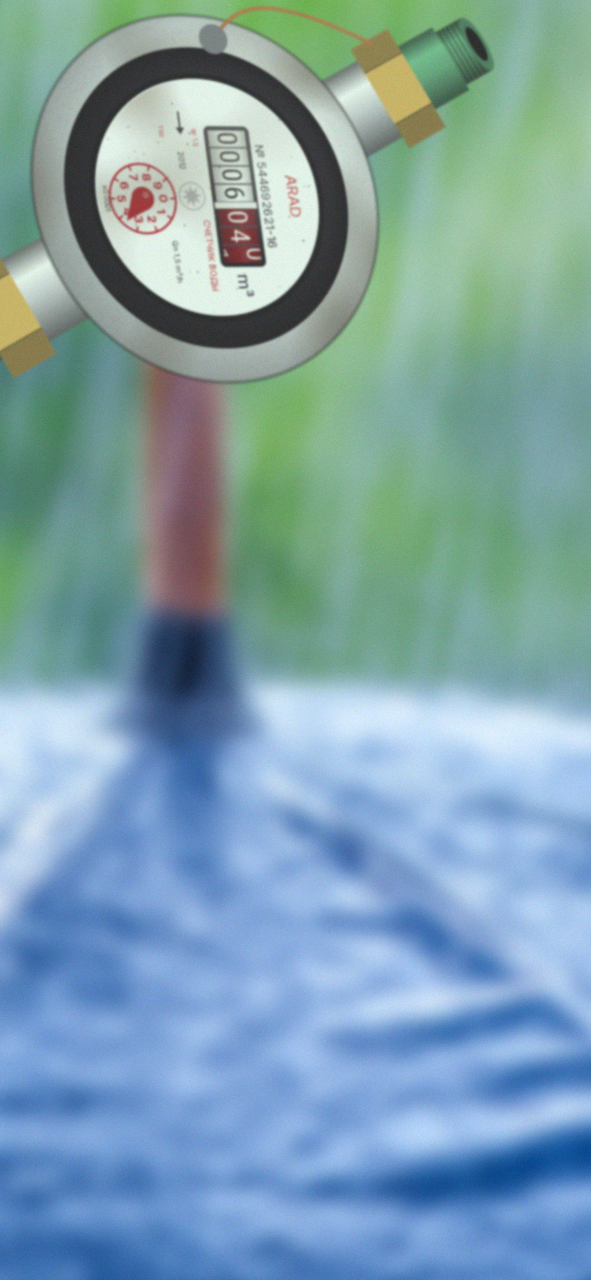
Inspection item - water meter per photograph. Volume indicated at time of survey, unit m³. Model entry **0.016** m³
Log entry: **6.0403** m³
